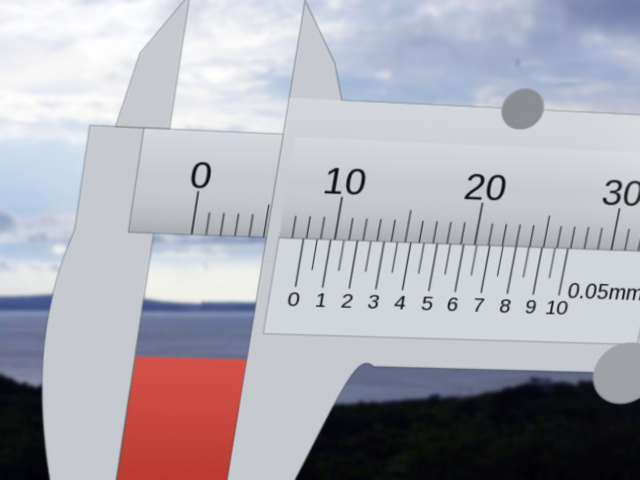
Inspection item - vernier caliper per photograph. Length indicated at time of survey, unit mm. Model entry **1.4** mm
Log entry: **7.8** mm
